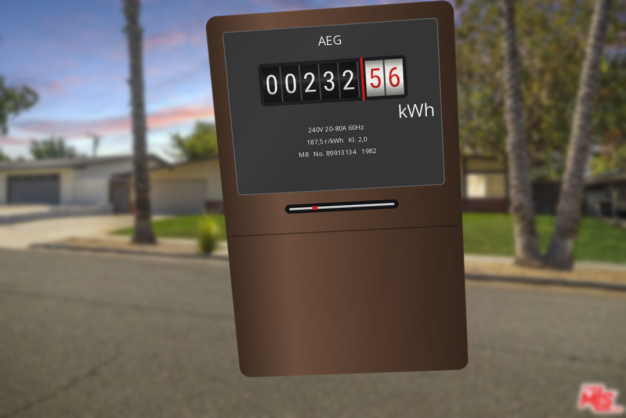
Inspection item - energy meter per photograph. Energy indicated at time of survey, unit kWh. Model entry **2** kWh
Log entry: **232.56** kWh
